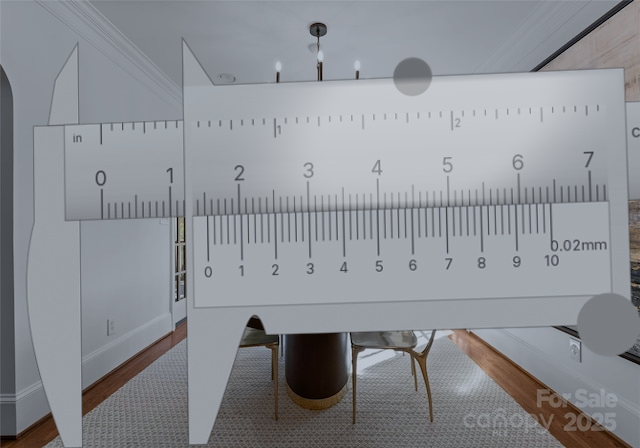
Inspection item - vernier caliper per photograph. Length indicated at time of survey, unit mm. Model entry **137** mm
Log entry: **15.4** mm
